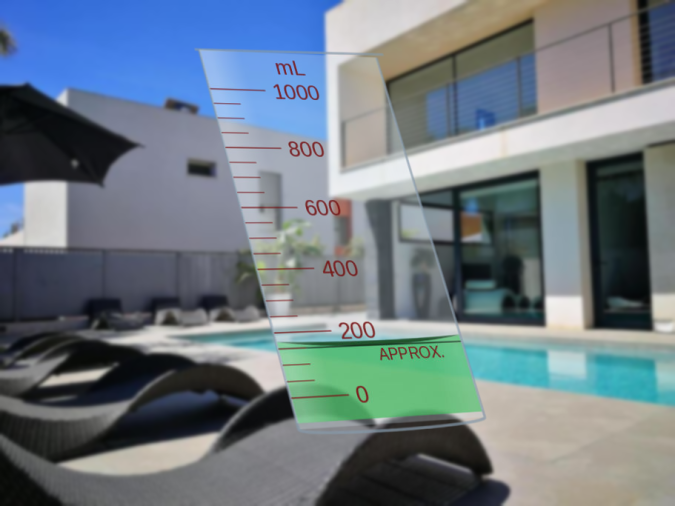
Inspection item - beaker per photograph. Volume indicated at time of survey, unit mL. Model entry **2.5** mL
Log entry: **150** mL
